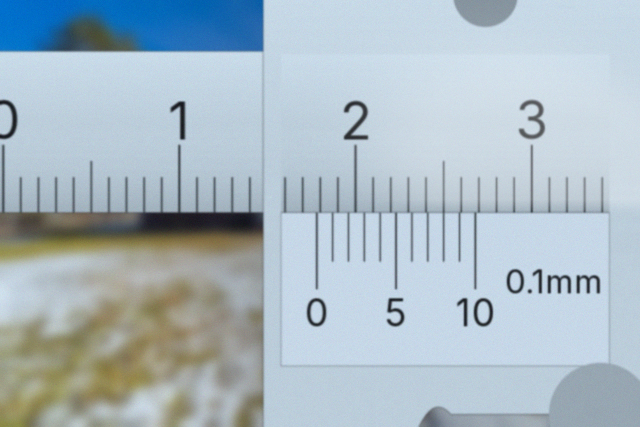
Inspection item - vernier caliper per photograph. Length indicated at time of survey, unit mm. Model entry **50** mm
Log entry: **17.8** mm
